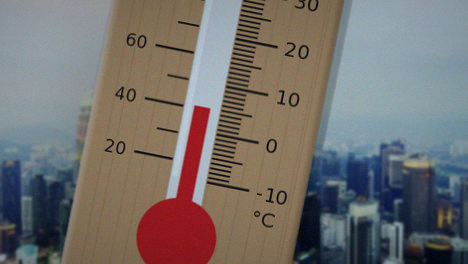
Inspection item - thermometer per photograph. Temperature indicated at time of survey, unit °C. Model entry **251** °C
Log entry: **5** °C
